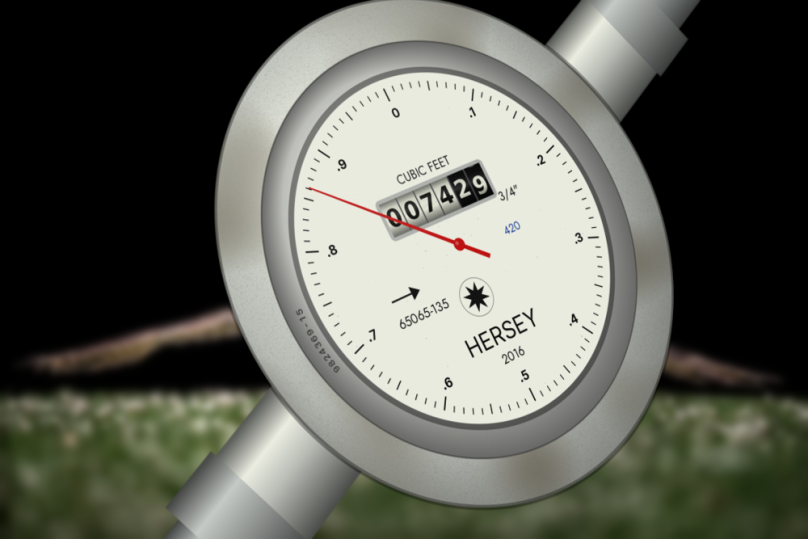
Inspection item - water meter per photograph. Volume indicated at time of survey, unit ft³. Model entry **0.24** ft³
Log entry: **7428.86** ft³
